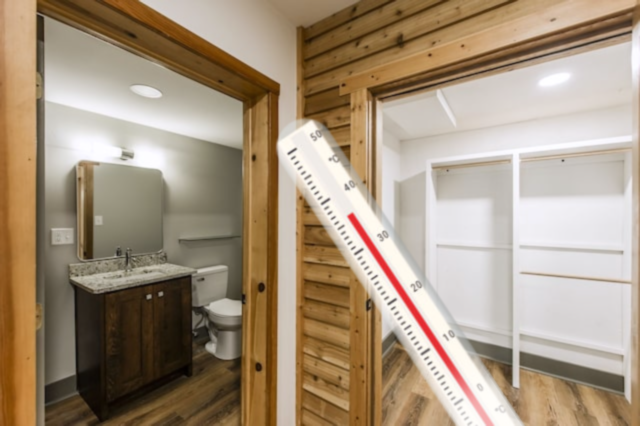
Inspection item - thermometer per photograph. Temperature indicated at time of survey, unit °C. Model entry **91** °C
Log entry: **36** °C
